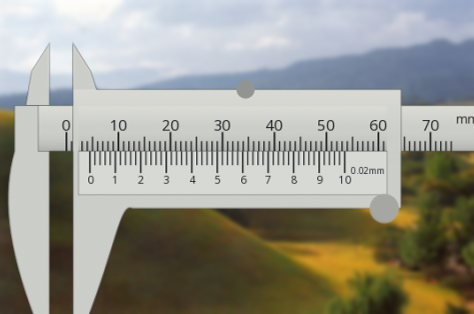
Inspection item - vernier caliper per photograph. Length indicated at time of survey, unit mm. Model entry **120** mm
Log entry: **4.5** mm
